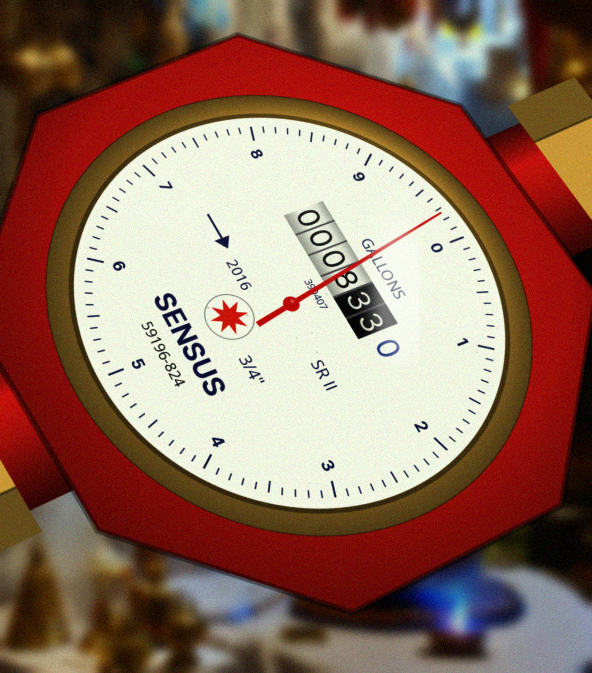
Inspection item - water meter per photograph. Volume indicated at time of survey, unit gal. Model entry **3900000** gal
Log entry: **8329.7** gal
